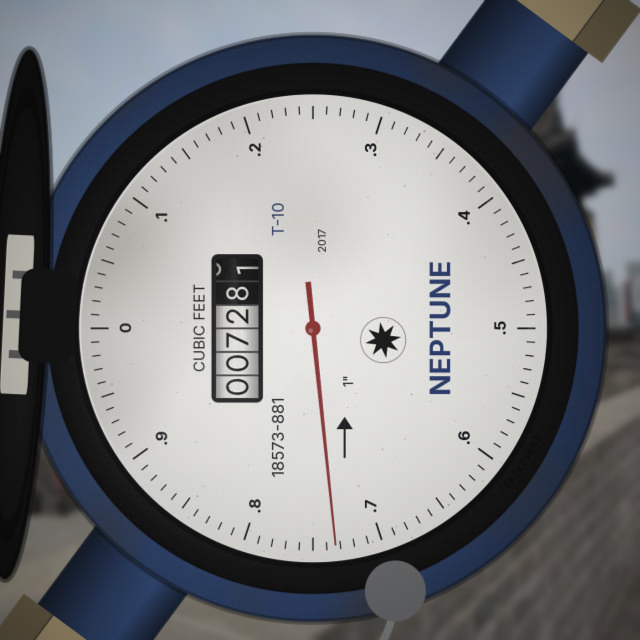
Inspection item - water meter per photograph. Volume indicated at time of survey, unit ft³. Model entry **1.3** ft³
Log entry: **7280.73** ft³
